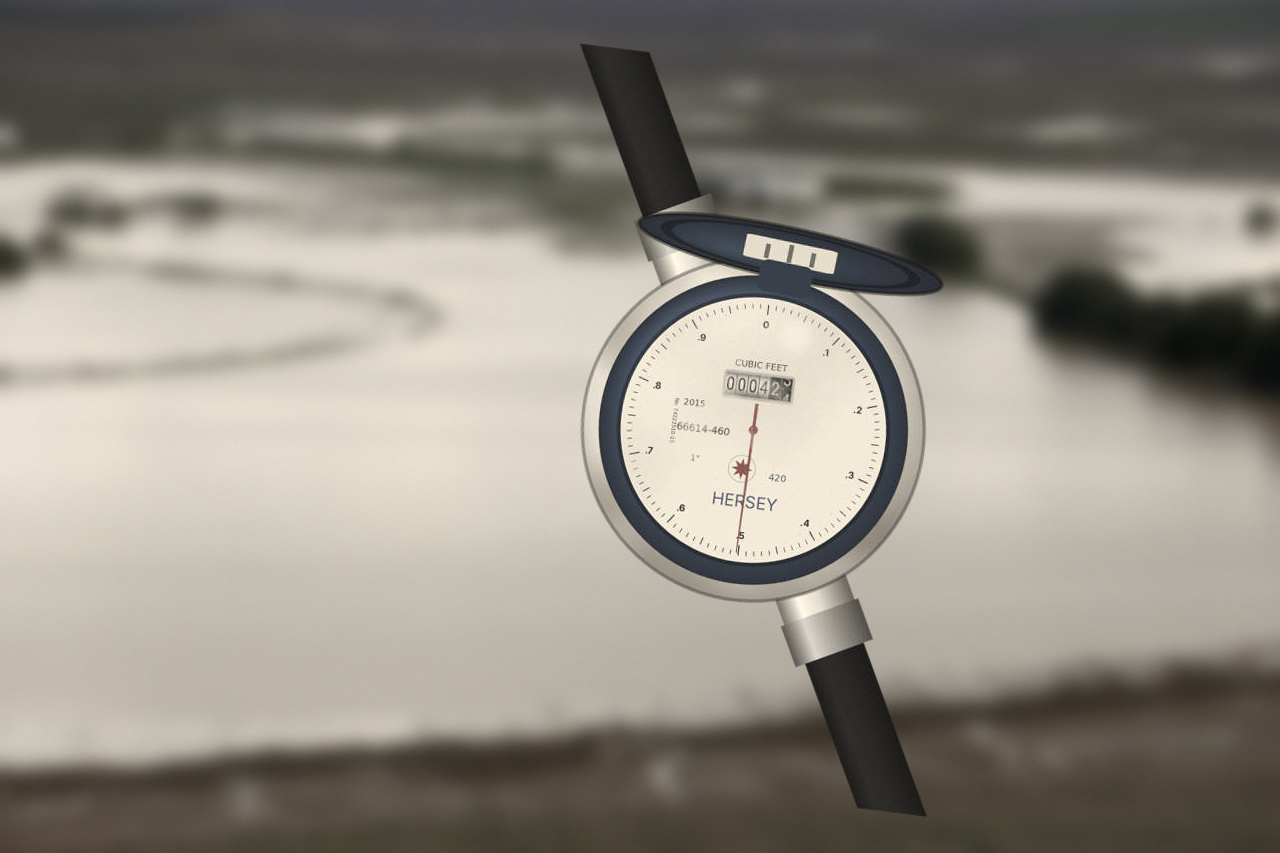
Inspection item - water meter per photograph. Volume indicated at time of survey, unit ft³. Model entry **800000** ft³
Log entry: **423.50** ft³
